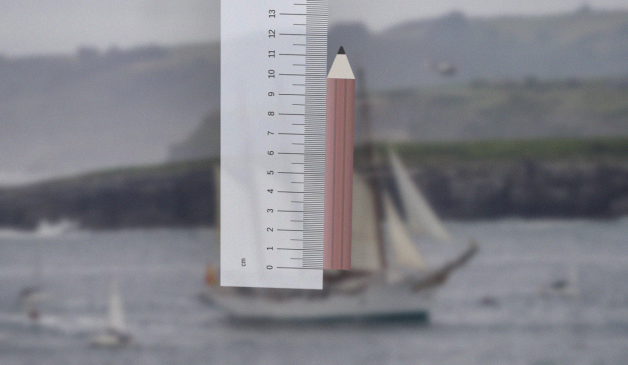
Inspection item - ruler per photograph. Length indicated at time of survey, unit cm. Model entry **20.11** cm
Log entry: **11.5** cm
